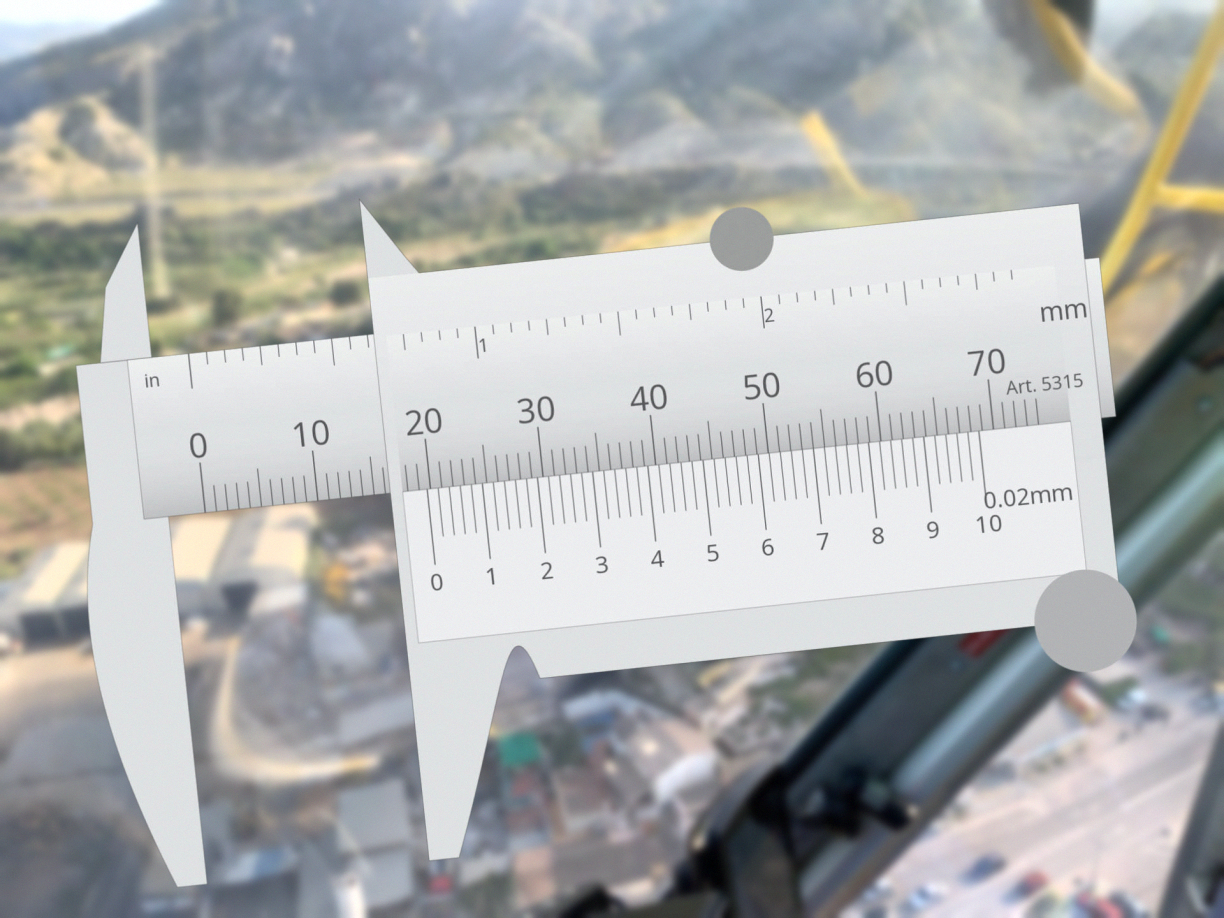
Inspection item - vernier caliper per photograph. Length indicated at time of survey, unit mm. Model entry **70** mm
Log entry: **19.7** mm
